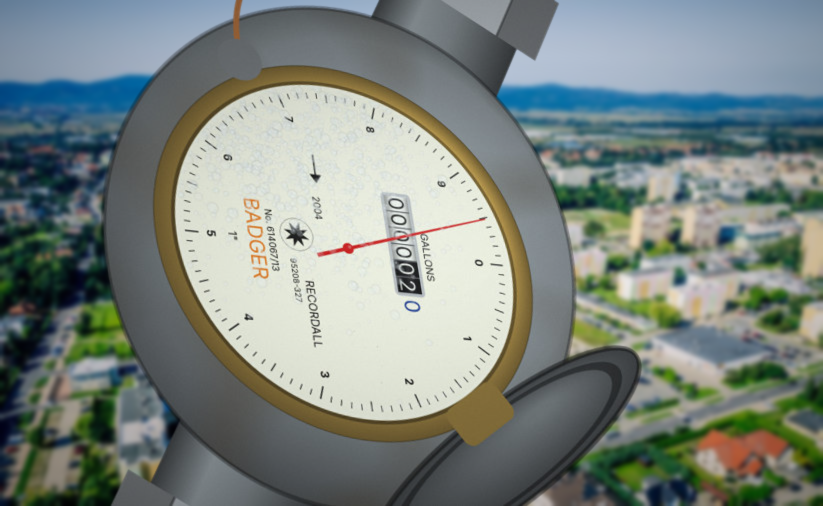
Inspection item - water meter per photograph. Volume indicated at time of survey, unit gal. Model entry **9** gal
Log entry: **19.5** gal
